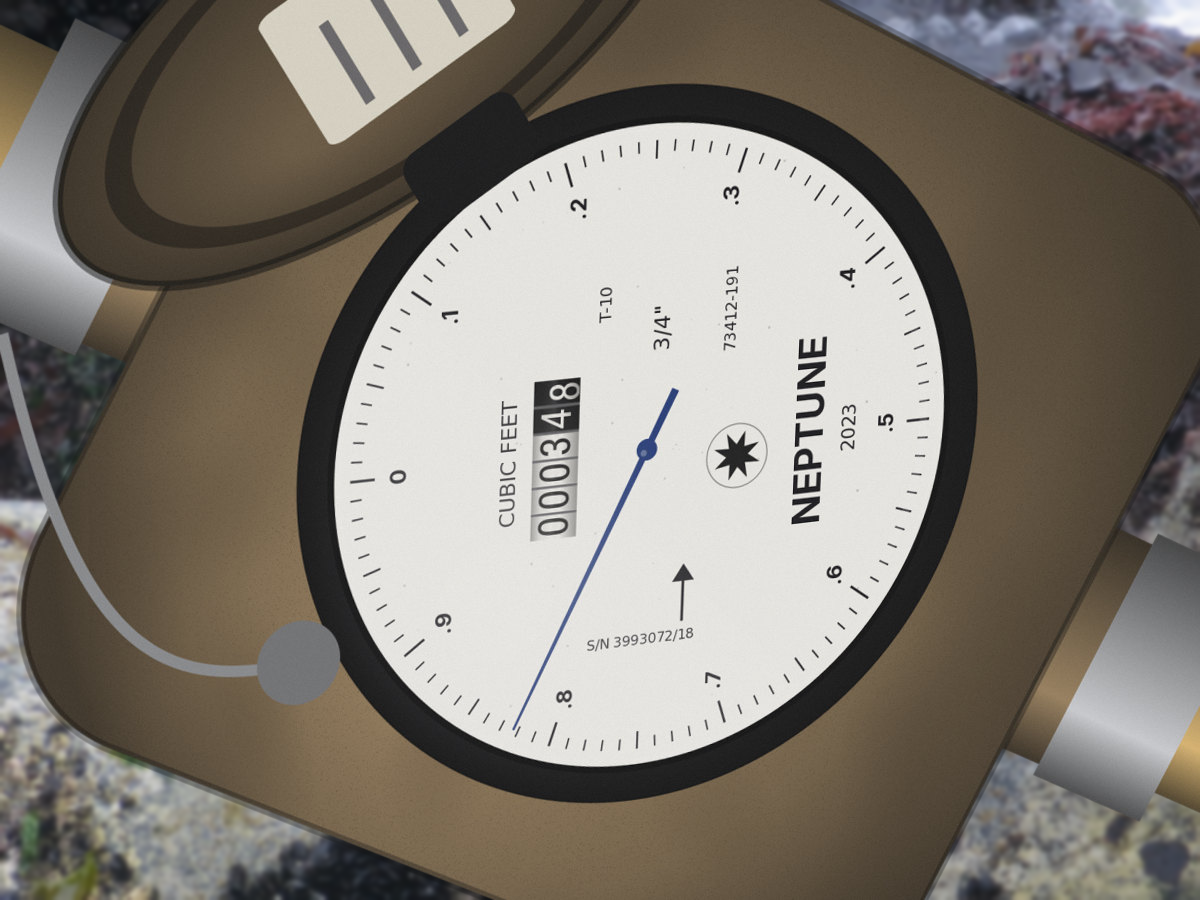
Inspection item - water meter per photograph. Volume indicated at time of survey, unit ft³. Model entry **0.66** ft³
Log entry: **347.82** ft³
